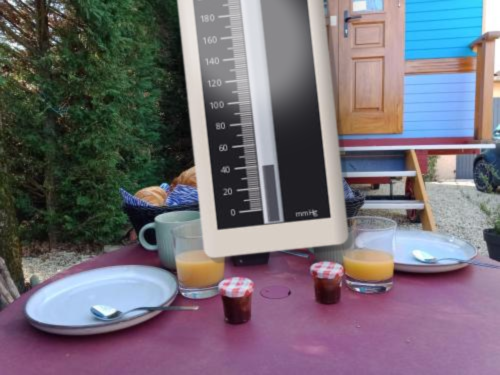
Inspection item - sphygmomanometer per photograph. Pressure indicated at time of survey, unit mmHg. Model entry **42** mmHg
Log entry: **40** mmHg
